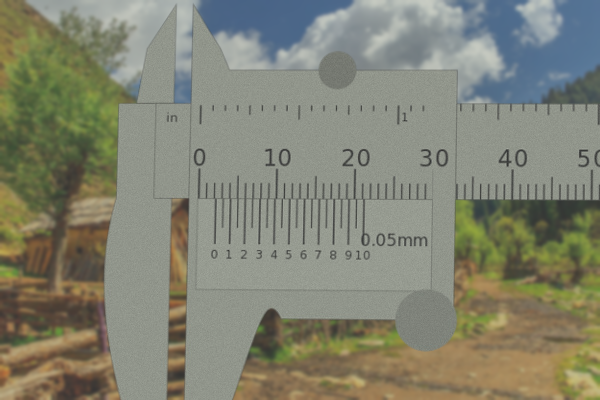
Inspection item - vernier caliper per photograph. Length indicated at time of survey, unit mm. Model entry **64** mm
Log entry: **2.2** mm
